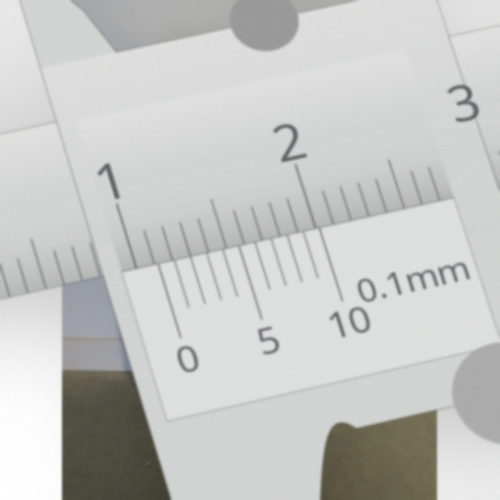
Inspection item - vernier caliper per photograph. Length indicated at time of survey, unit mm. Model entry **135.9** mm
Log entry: **11.2** mm
